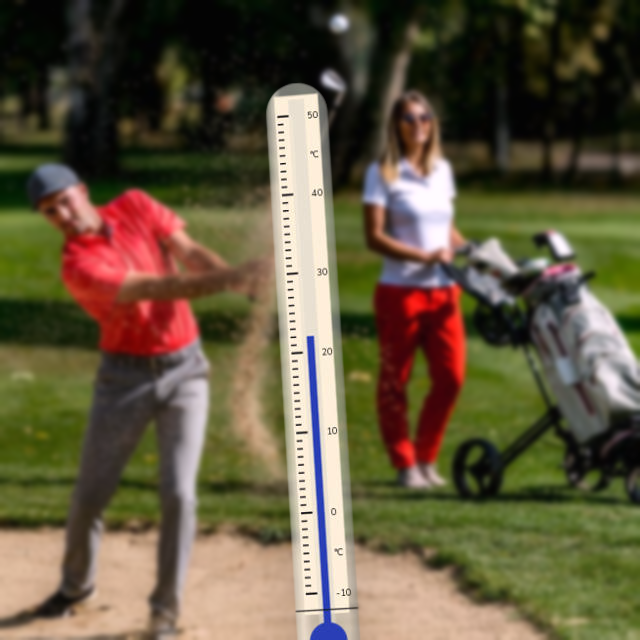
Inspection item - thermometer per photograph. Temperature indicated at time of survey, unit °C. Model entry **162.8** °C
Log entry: **22** °C
